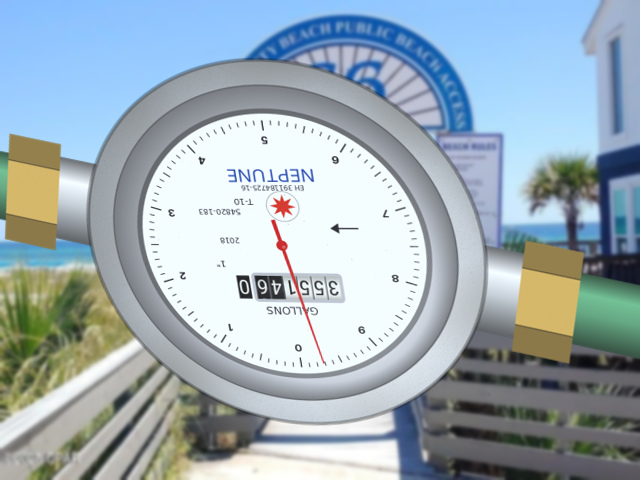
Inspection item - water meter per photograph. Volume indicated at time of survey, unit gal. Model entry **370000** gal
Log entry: **3551459.7** gal
